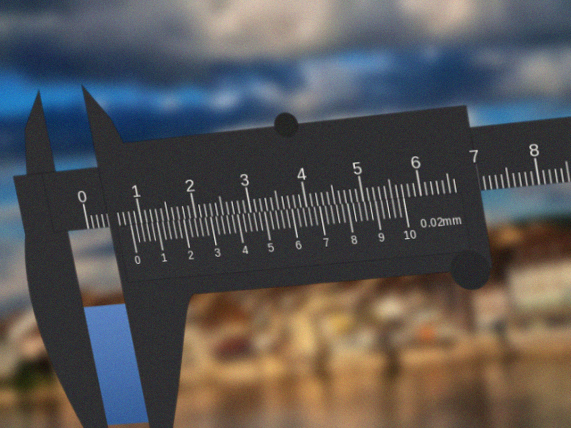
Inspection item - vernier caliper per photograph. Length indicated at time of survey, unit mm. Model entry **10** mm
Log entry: **8.0** mm
